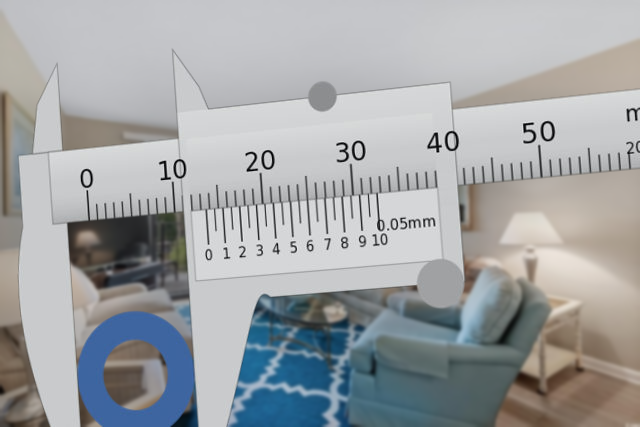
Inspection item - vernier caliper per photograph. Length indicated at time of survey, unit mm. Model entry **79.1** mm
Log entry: **13.6** mm
